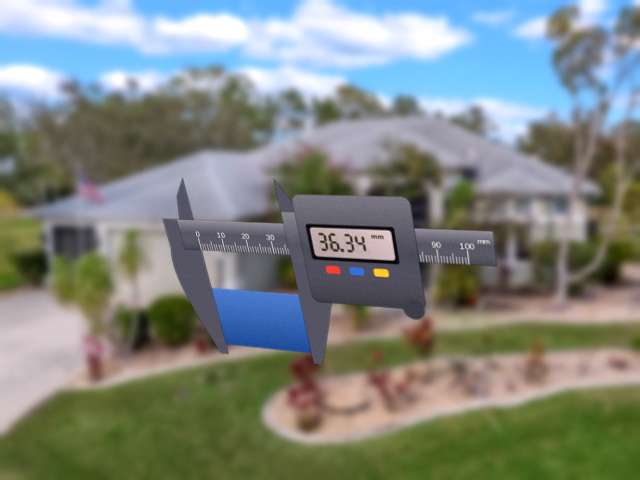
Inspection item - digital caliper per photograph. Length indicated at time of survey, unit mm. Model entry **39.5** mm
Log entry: **36.34** mm
